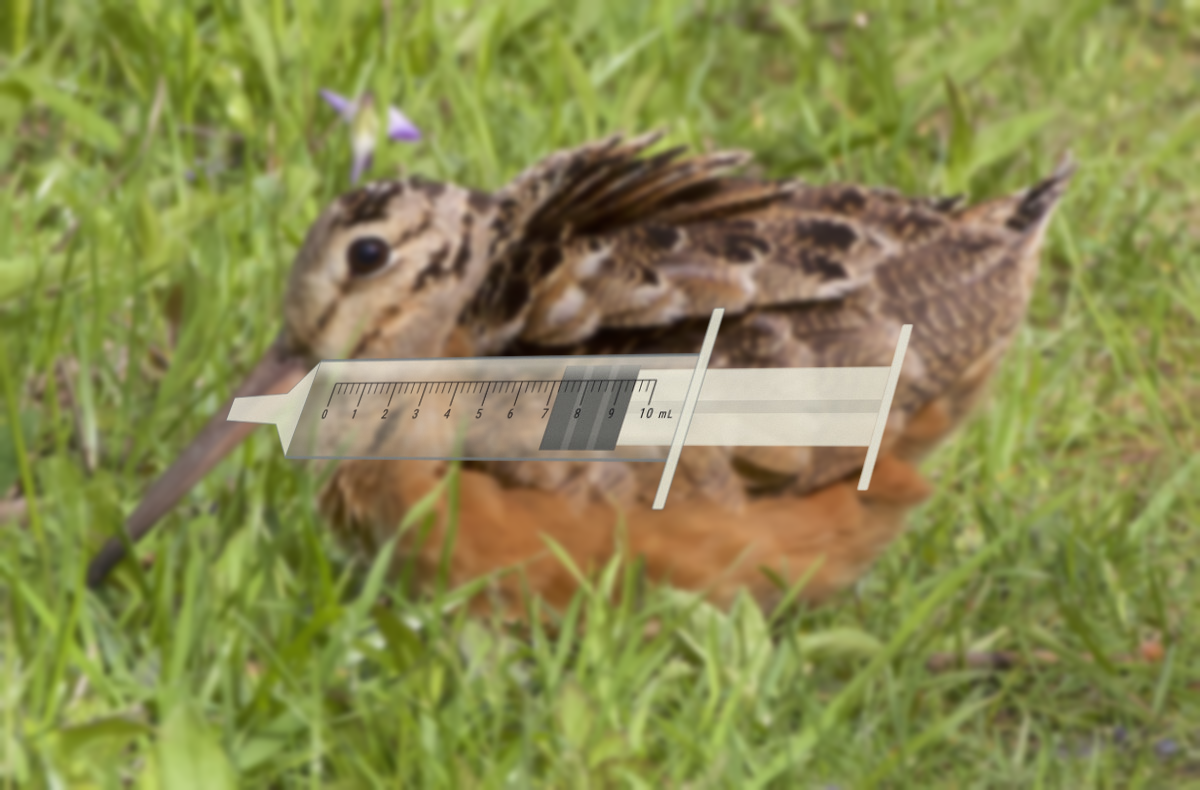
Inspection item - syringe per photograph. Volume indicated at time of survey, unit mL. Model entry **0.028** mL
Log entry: **7.2** mL
